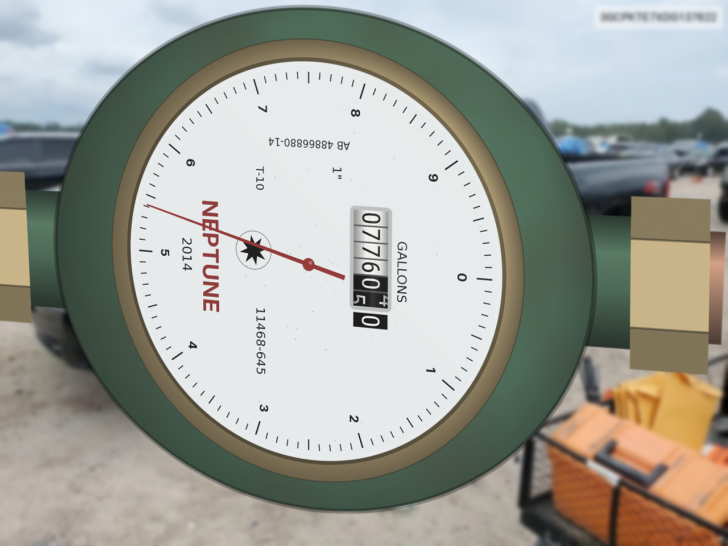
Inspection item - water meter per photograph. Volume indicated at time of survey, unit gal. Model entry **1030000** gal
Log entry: **776045.4** gal
